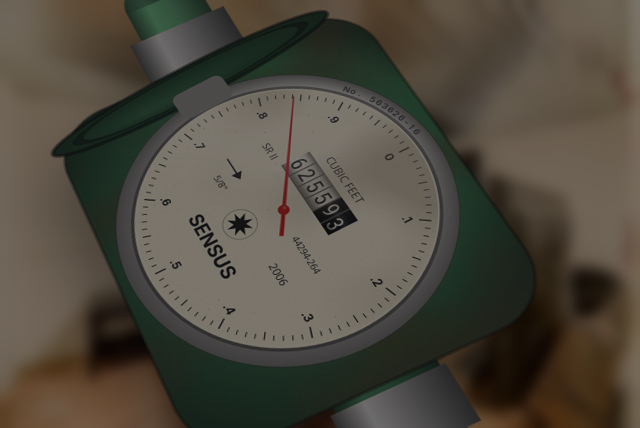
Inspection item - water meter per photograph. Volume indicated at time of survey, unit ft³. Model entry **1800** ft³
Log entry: **625592.84** ft³
